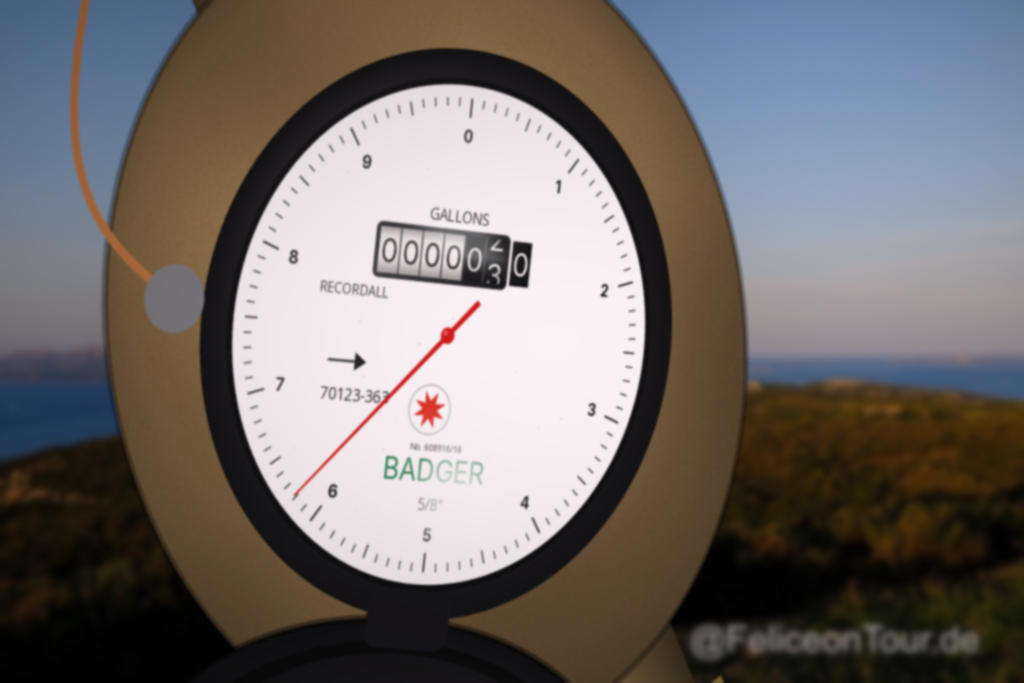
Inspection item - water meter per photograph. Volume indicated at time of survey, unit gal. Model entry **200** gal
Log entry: **26.2** gal
